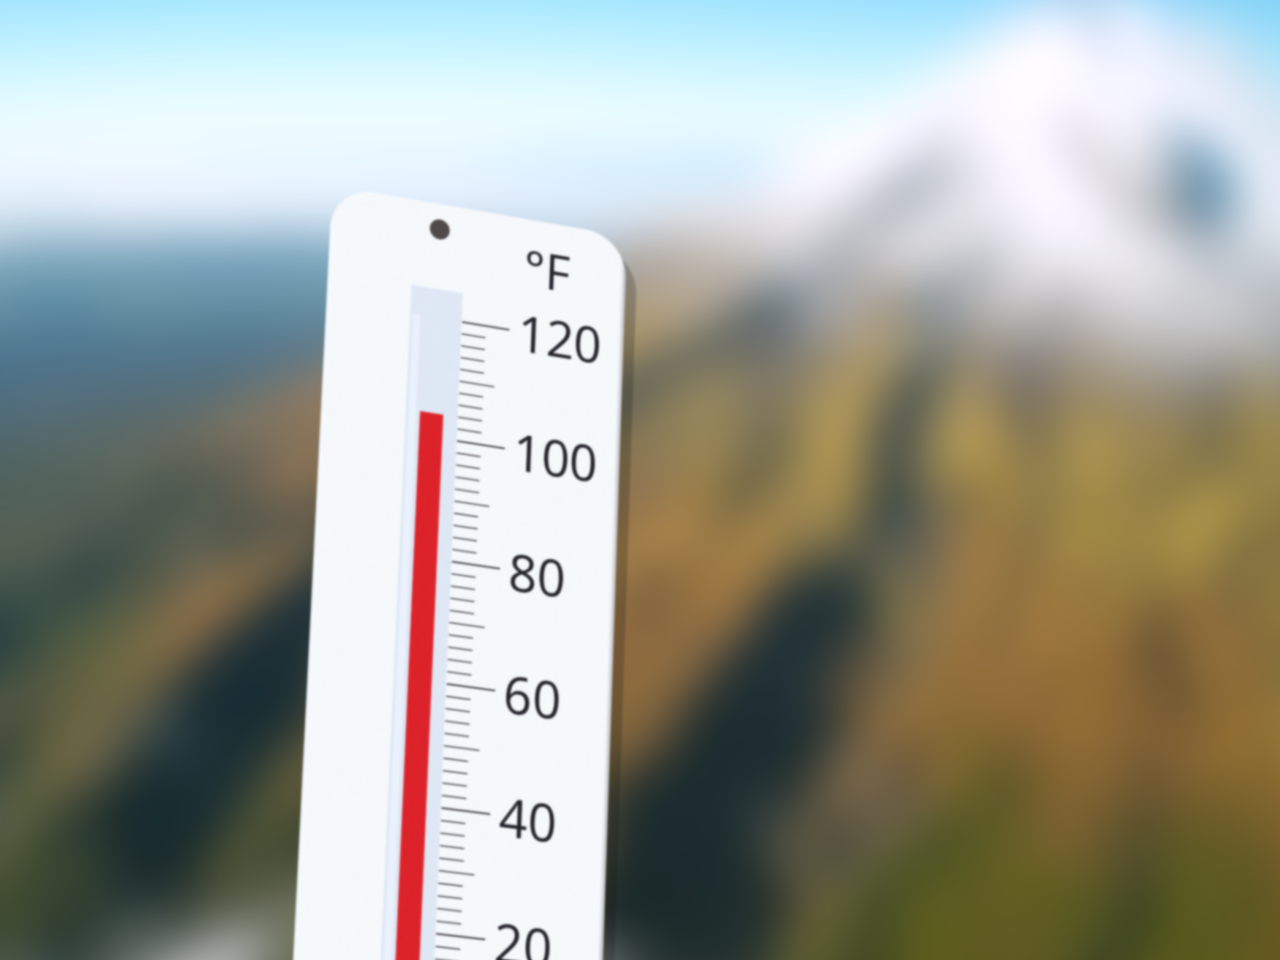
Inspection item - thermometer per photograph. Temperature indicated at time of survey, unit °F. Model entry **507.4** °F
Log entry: **104** °F
